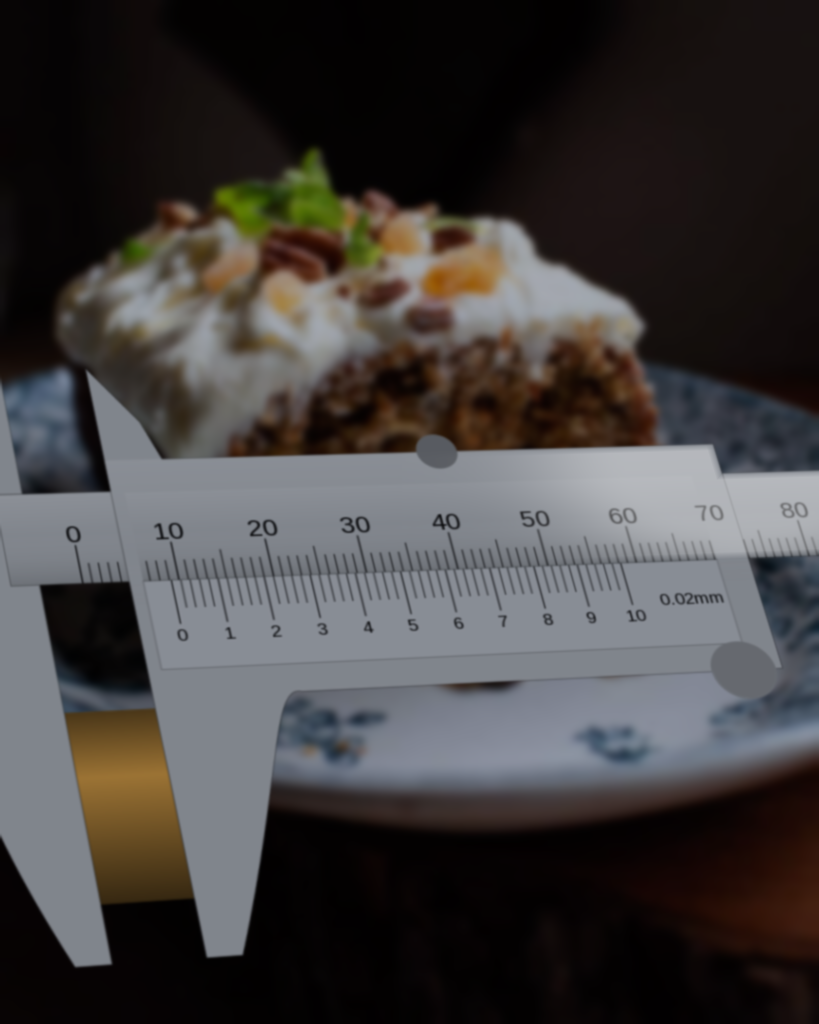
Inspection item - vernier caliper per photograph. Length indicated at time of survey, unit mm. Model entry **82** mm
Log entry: **9.2** mm
